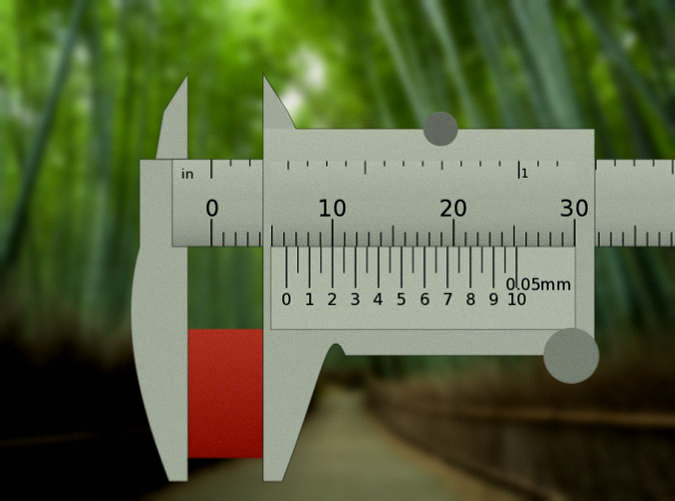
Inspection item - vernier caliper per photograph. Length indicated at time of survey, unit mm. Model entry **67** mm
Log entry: **6.2** mm
